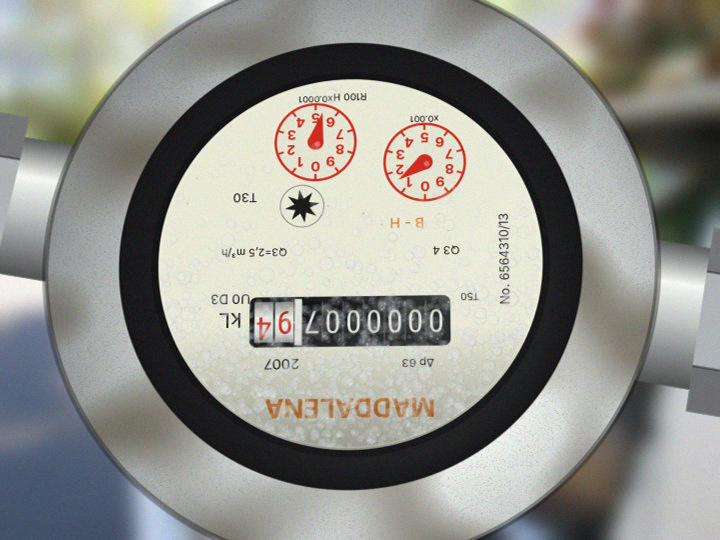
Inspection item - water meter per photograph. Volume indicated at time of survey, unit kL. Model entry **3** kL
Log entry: **7.9415** kL
